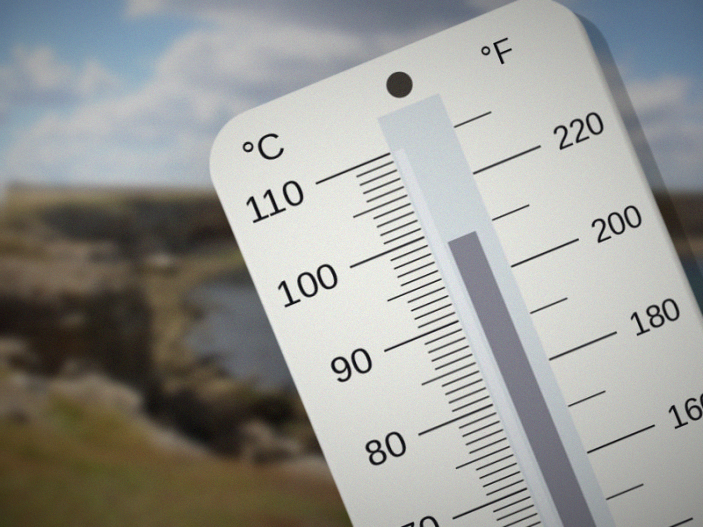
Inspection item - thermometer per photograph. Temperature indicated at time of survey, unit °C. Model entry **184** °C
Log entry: **98.5** °C
